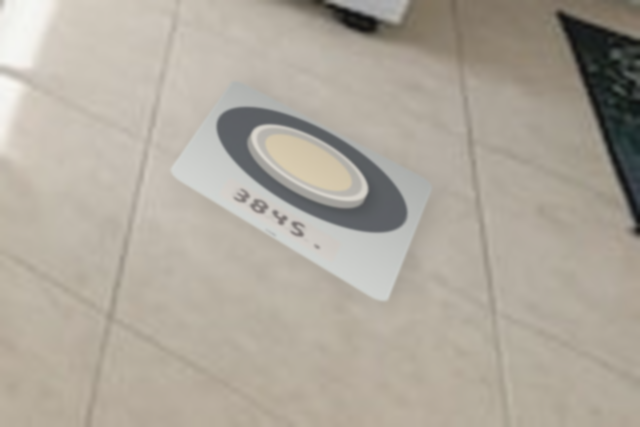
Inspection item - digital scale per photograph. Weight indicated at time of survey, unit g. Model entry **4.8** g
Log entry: **3845** g
